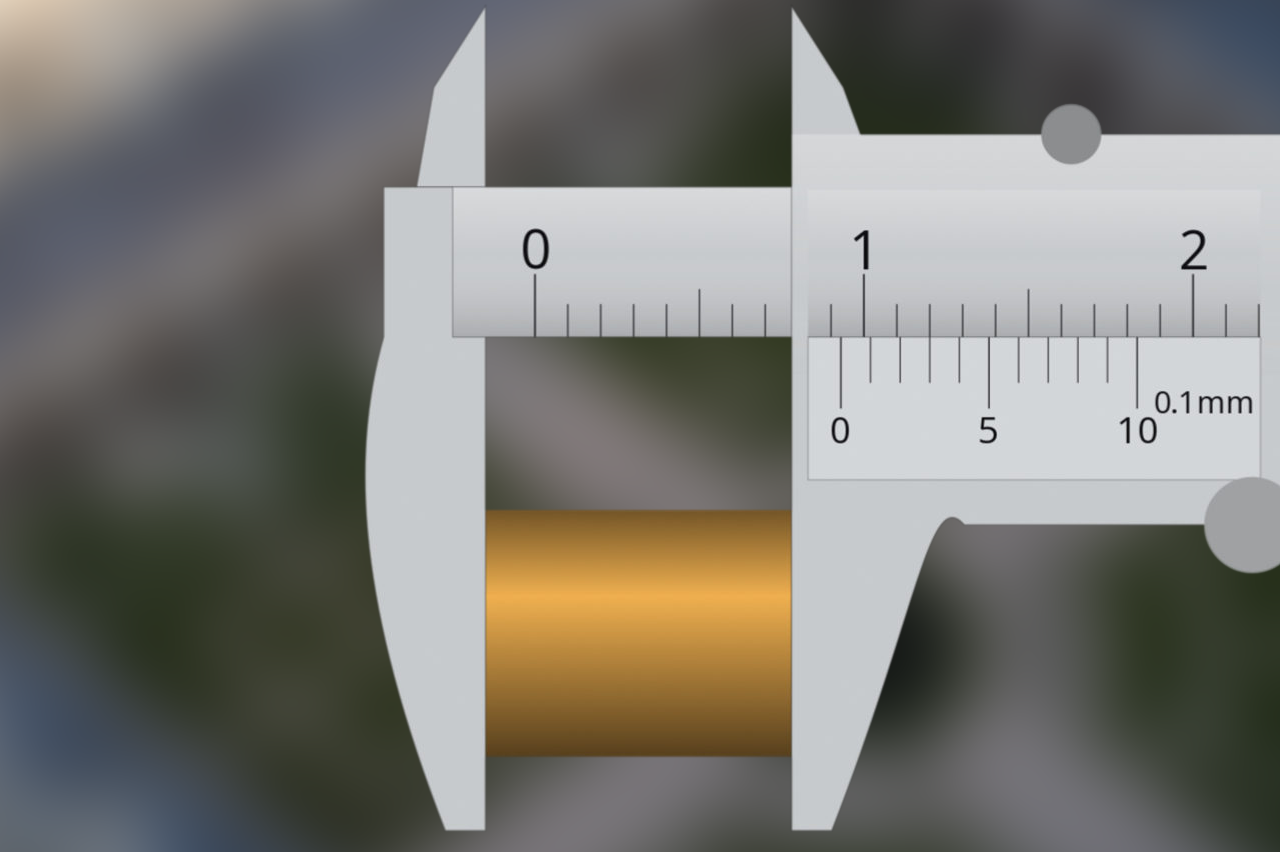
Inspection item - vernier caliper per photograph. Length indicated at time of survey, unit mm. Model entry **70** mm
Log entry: **9.3** mm
